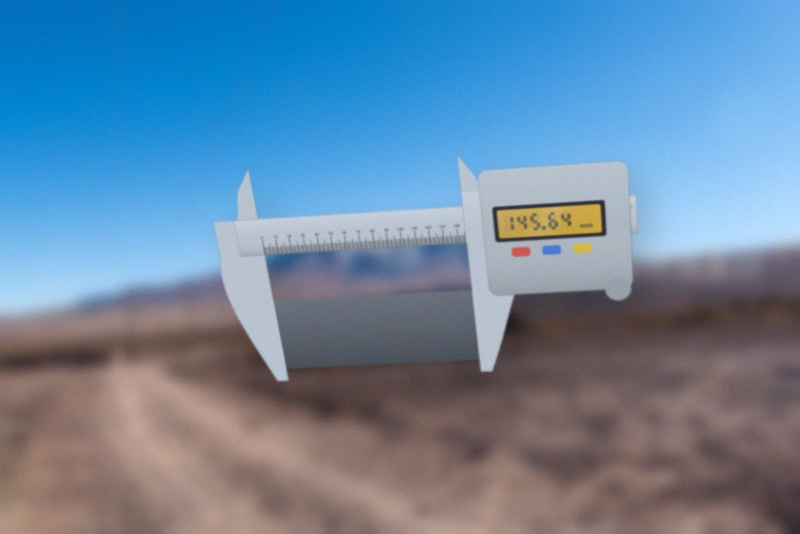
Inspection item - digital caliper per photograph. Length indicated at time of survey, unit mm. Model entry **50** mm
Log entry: **145.64** mm
